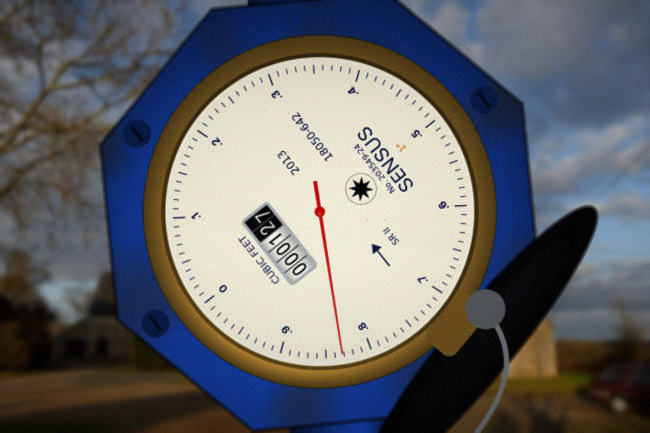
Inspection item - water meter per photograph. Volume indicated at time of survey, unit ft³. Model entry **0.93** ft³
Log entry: **126.83** ft³
